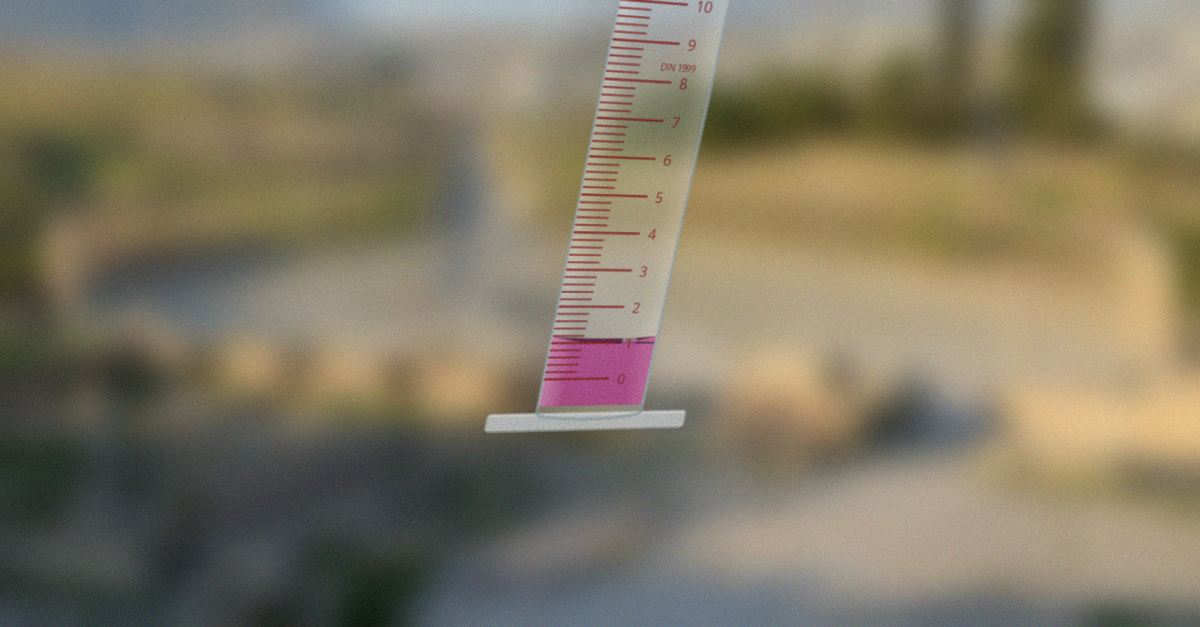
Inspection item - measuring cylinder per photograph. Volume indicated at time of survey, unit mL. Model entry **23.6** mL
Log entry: **1** mL
